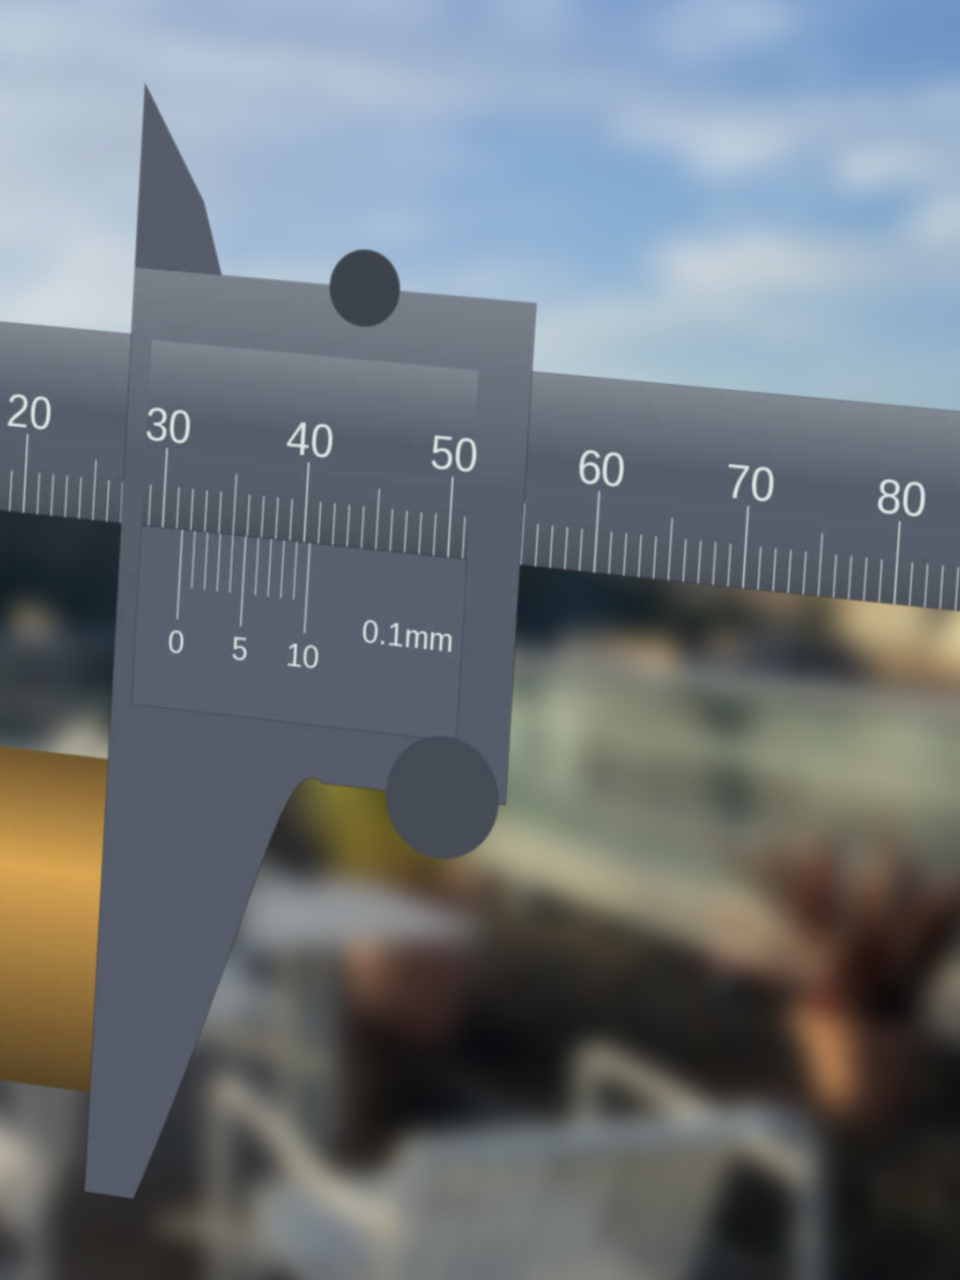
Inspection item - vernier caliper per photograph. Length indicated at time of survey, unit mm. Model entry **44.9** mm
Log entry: **31.4** mm
